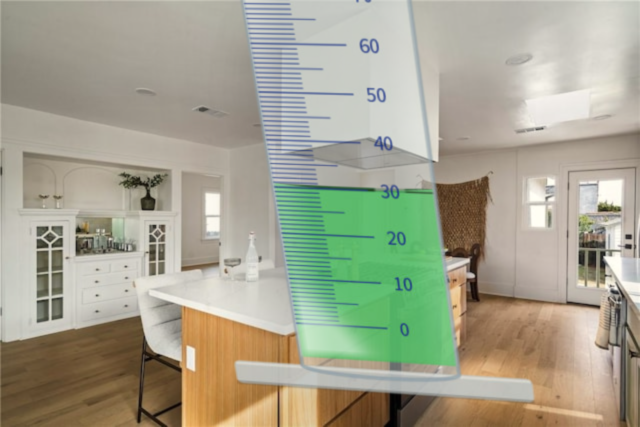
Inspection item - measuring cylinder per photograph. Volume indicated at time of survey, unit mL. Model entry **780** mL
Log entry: **30** mL
